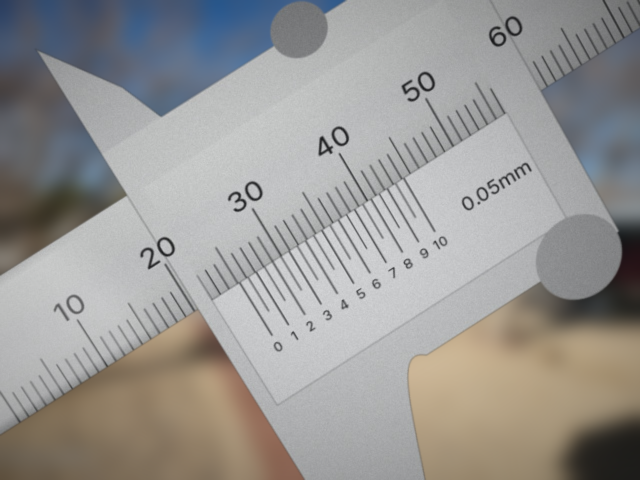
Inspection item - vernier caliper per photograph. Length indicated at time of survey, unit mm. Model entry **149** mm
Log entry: **25.2** mm
